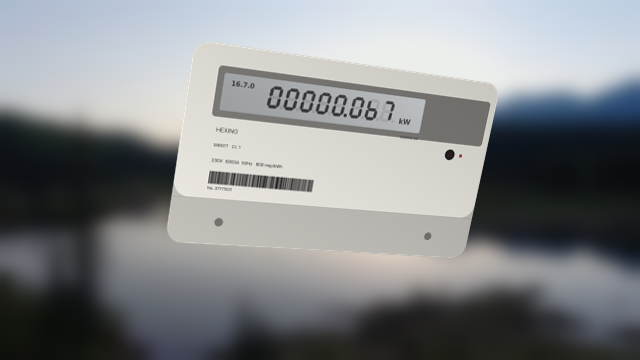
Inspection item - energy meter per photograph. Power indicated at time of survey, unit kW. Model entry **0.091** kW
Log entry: **0.067** kW
